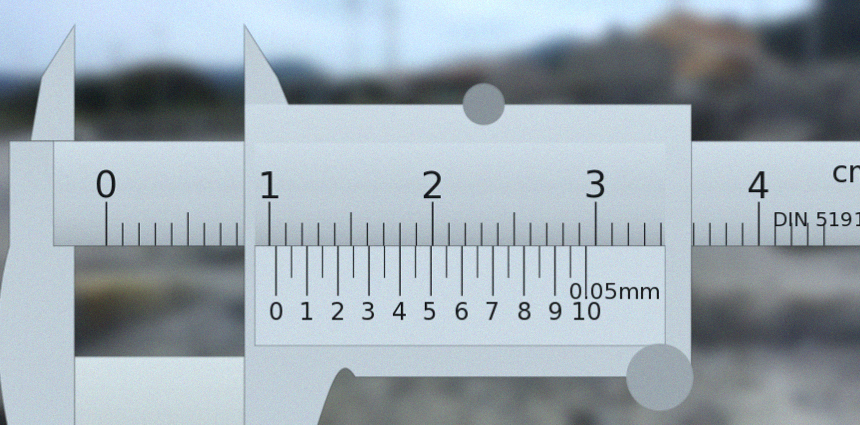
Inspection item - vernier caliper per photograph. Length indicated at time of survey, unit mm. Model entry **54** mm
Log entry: **10.4** mm
